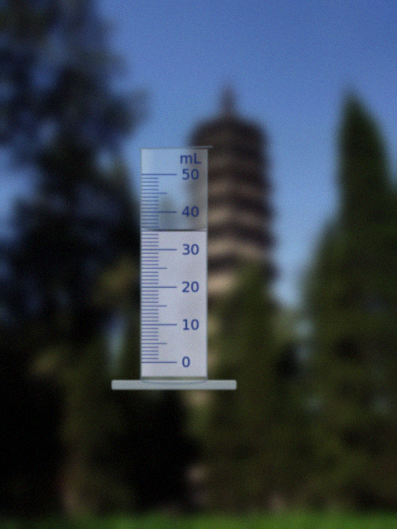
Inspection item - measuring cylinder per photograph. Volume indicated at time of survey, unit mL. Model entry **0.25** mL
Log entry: **35** mL
